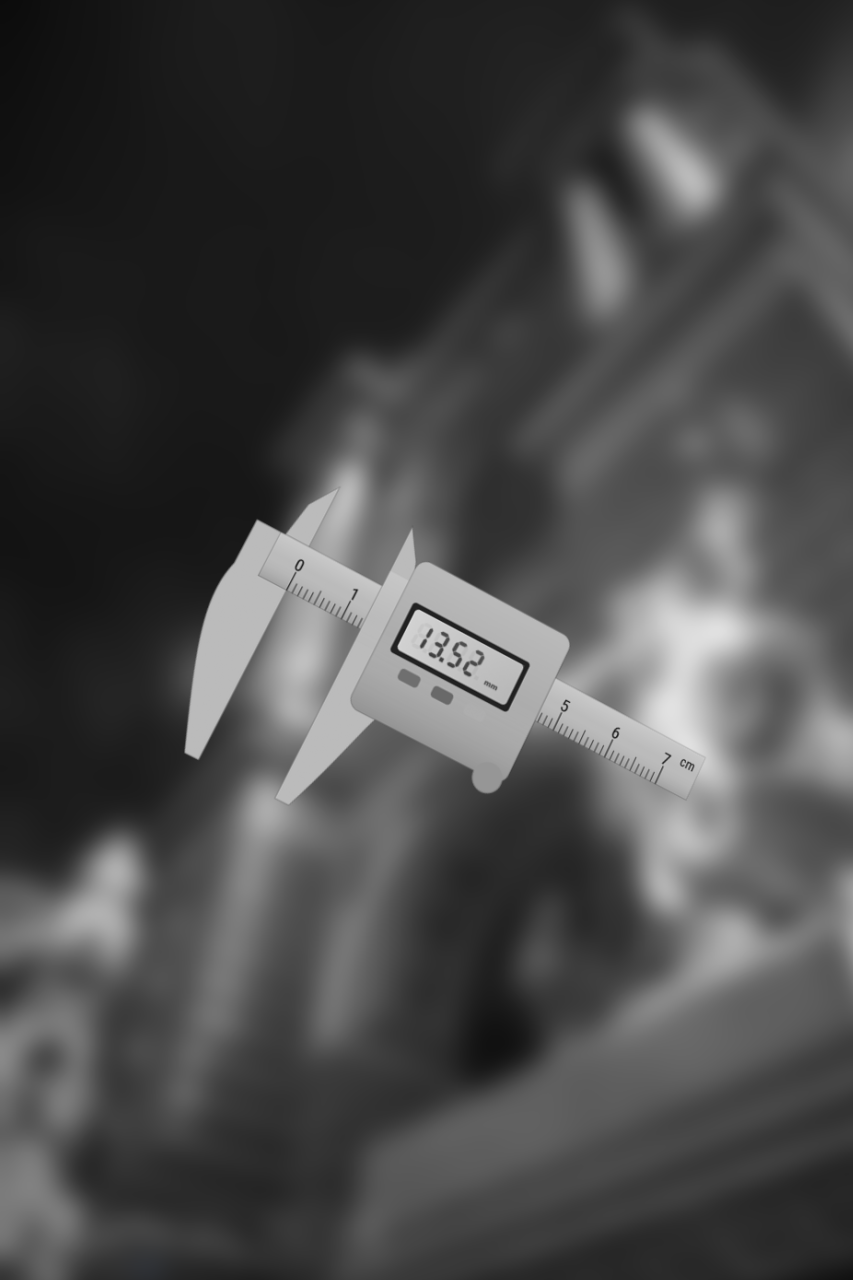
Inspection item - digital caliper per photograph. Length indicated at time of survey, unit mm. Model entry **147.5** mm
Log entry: **13.52** mm
